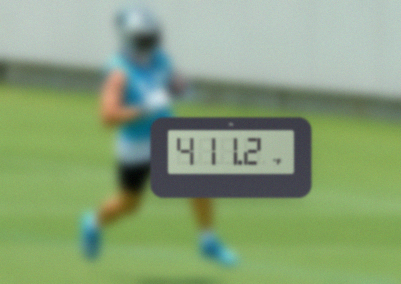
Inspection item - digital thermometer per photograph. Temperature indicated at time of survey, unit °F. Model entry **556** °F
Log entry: **411.2** °F
